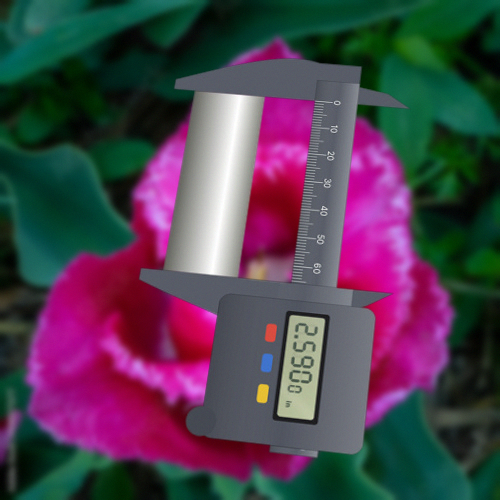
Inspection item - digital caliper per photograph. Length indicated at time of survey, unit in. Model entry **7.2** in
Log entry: **2.5900** in
